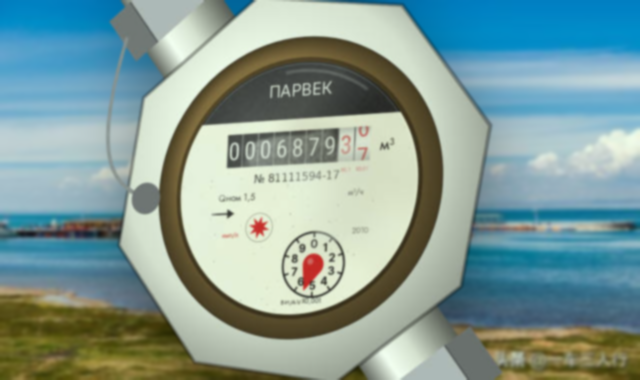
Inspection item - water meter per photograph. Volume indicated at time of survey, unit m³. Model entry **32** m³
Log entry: **6879.365** m³
